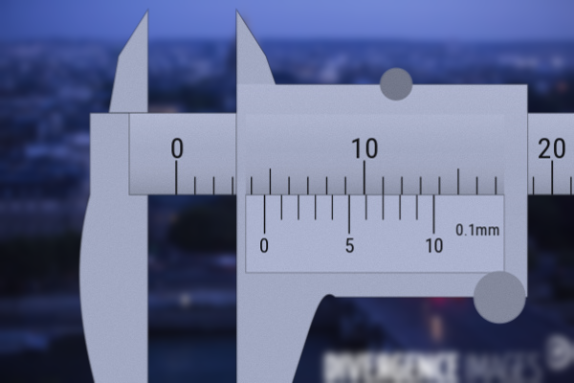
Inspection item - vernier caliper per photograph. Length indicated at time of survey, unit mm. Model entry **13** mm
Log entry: **4.7** mm
